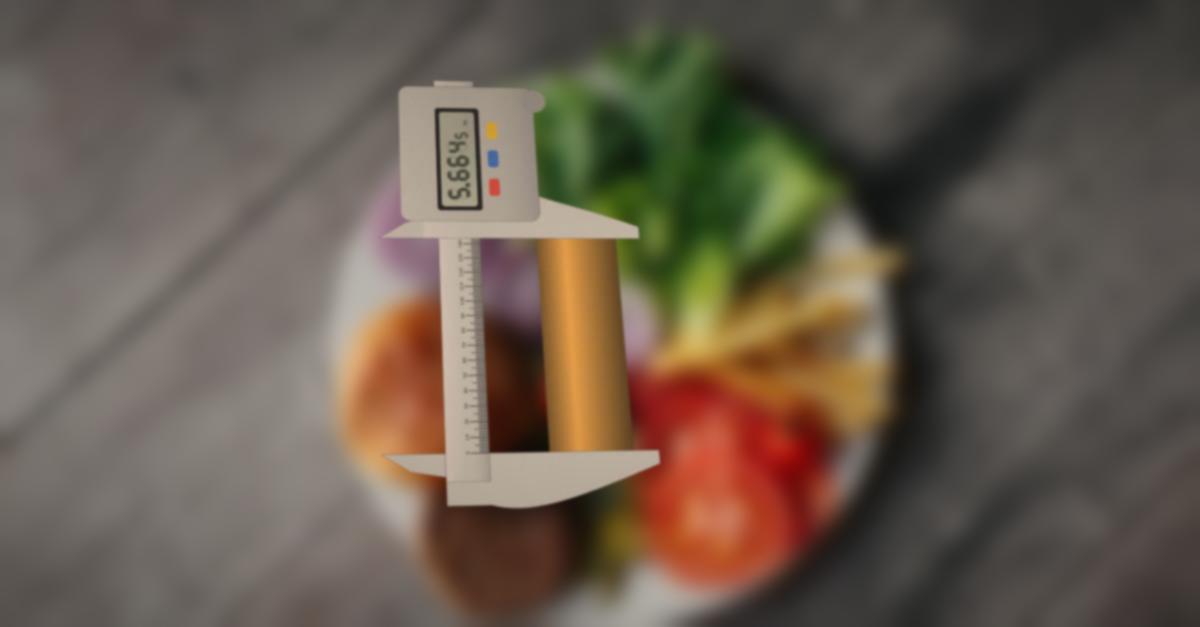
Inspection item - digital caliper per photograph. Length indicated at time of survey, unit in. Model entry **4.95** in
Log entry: **5.6645** in
